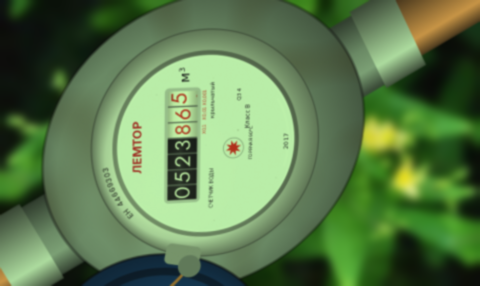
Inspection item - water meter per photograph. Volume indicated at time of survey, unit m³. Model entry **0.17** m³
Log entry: **523.865** m³
